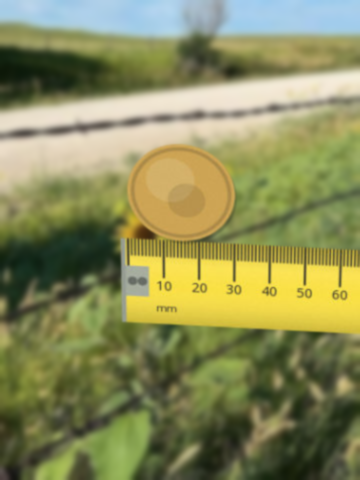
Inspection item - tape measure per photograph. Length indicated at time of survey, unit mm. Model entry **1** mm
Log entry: **30** mm
